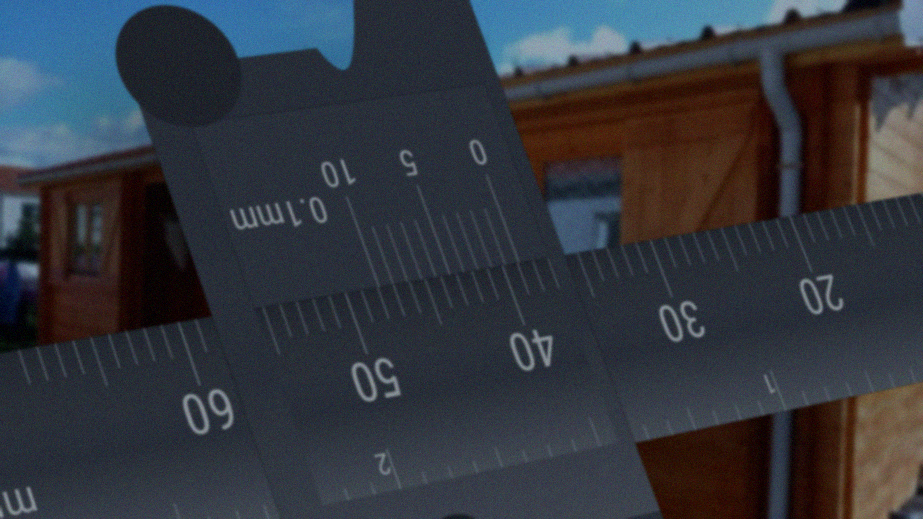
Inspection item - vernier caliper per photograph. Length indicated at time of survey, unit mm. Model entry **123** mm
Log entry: **38.9** mm
